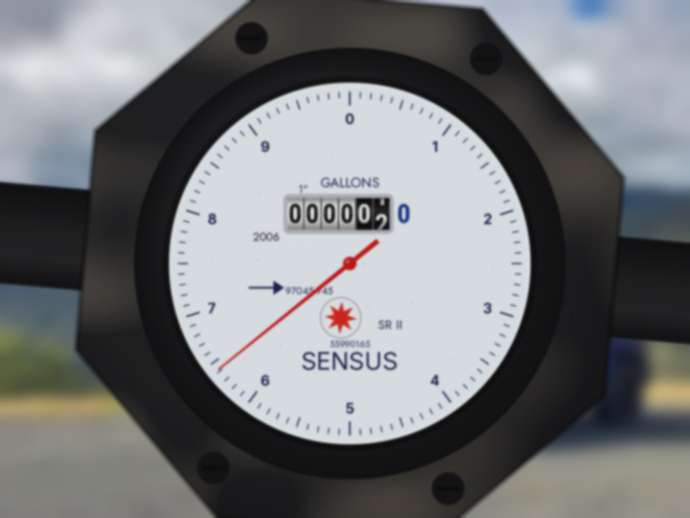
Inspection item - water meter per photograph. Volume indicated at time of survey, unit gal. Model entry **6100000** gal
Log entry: **16.4** gal
